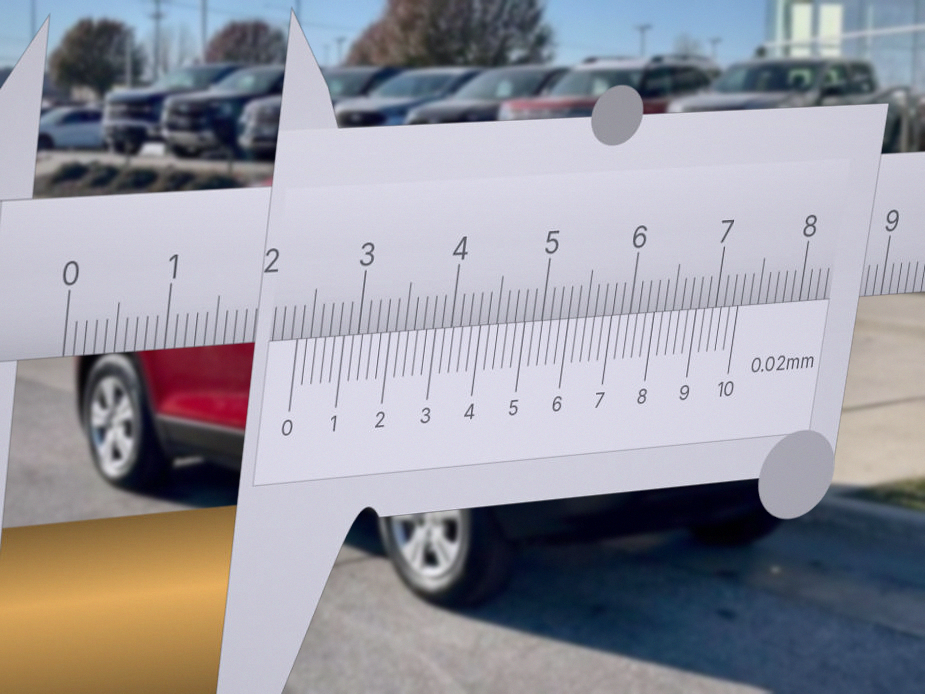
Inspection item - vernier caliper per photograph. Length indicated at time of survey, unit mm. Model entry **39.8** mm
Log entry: **23.6** mm
